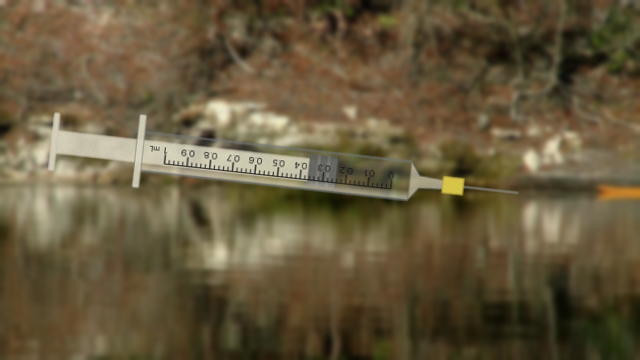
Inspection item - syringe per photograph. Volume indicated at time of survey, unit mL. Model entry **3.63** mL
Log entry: **0.24** mL
